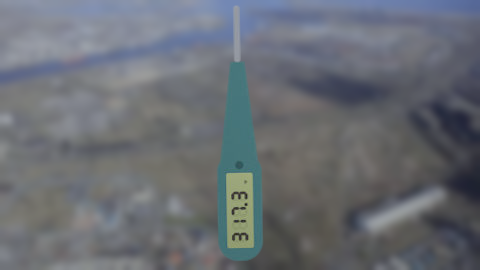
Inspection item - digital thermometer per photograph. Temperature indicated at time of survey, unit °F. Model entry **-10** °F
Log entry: **317.3** °F
